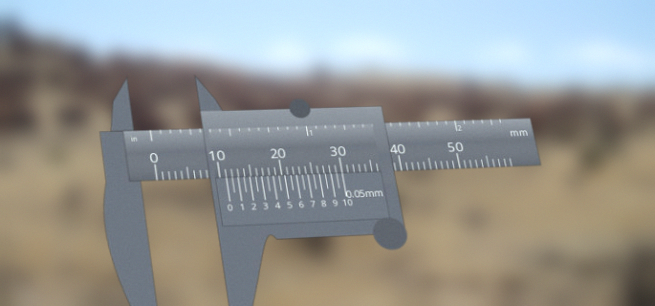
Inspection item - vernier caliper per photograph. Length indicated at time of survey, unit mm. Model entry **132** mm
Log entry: **11.0** mm
